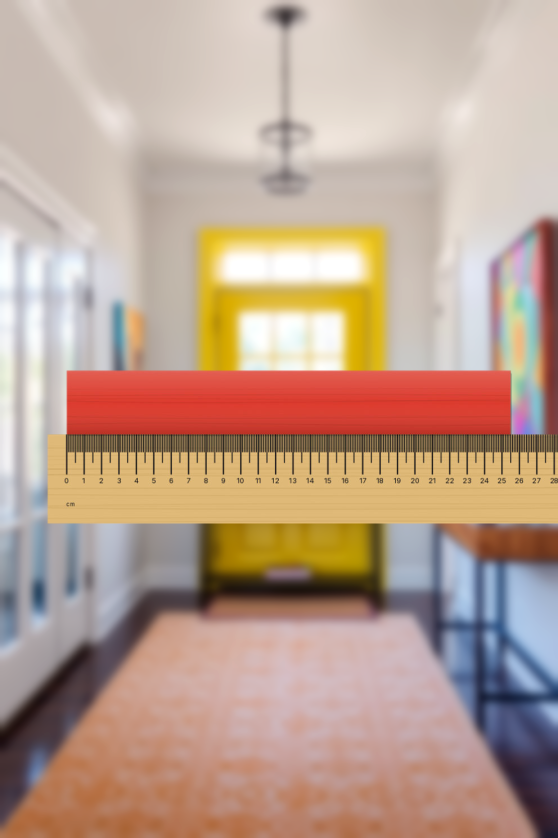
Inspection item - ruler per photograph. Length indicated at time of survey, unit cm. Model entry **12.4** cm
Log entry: **25.5** cm
